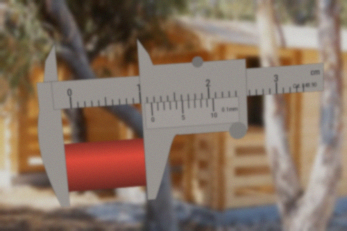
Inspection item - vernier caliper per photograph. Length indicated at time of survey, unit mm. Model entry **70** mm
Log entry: **11.6** mm
